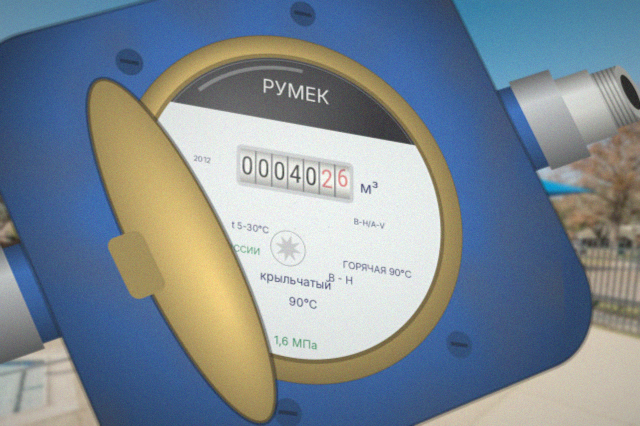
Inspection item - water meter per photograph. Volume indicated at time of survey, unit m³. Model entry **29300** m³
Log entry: **40.26** m³
